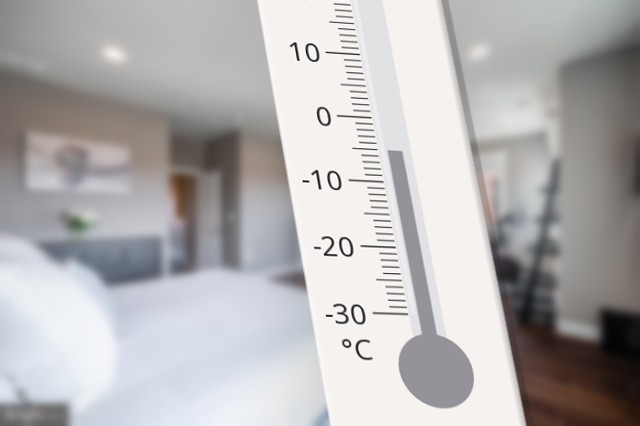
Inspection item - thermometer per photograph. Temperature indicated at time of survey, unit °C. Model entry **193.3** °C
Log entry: **-5** °C
